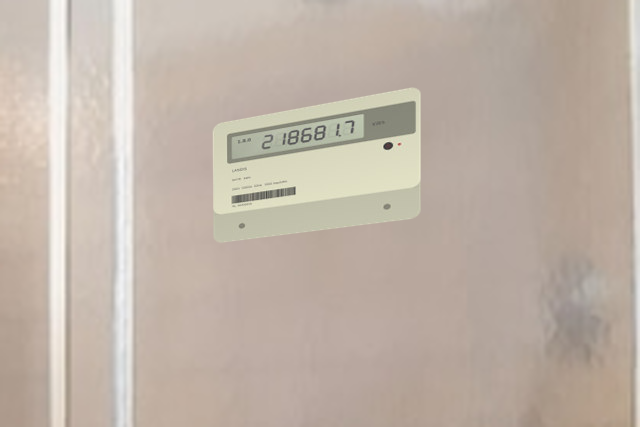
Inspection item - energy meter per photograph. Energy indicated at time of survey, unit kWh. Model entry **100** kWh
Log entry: **218681.7** kWh
